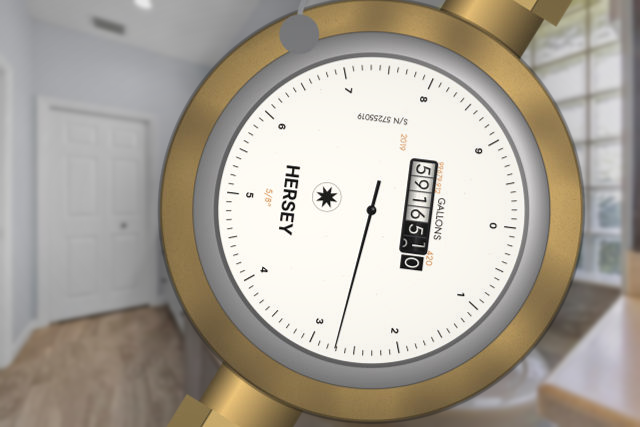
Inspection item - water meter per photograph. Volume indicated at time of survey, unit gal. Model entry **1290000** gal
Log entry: **5916512.7** gal
